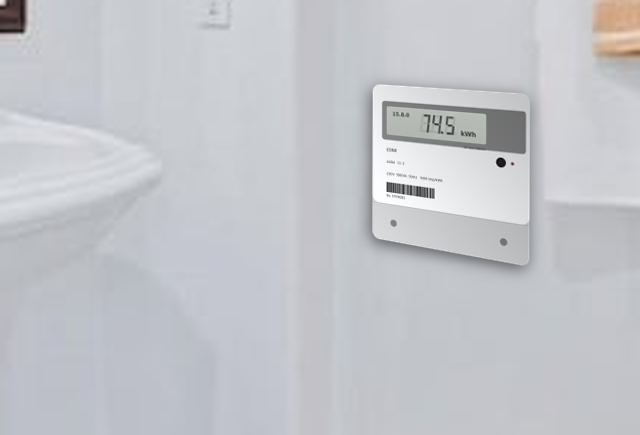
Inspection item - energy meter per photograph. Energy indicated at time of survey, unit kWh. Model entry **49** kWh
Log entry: **74.5** kWh
